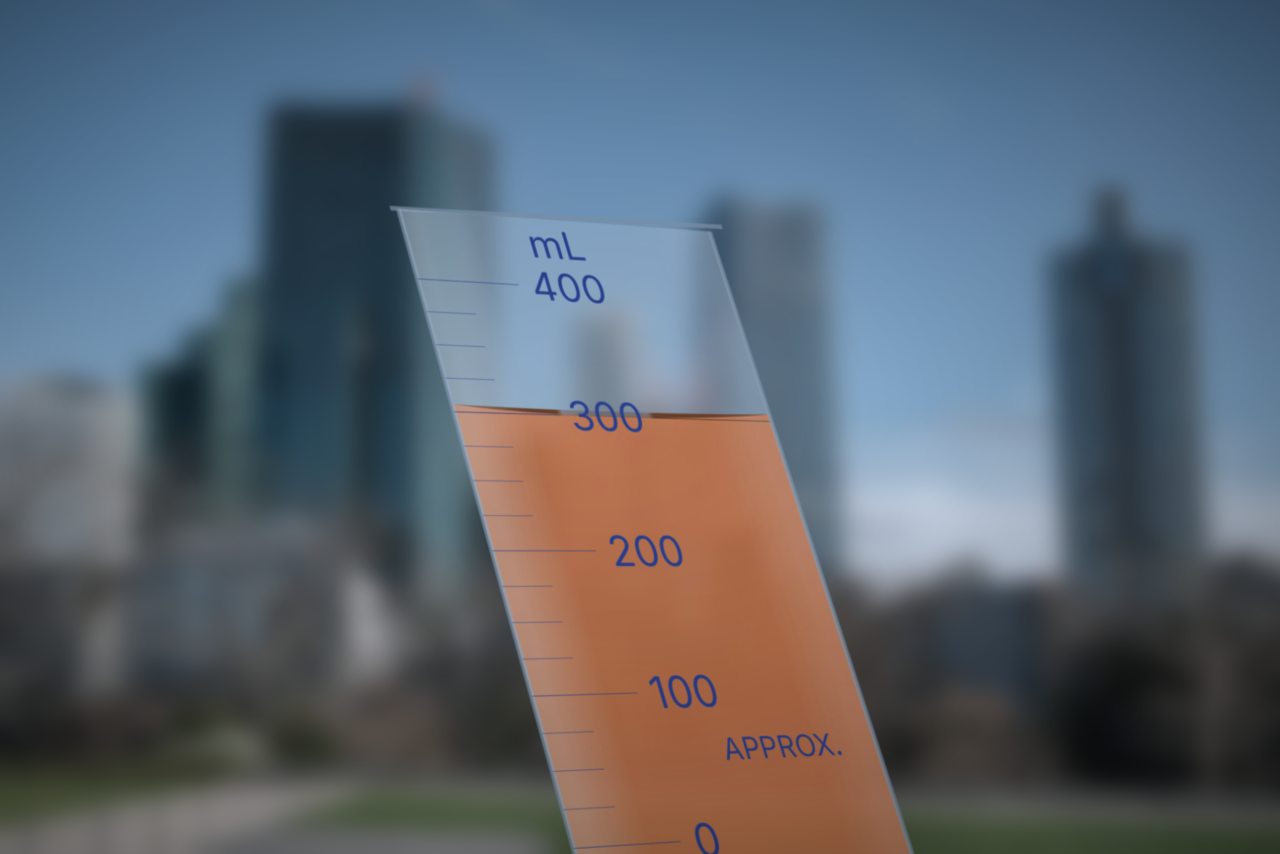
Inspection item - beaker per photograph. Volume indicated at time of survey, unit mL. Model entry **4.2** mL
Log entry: **300** mL
